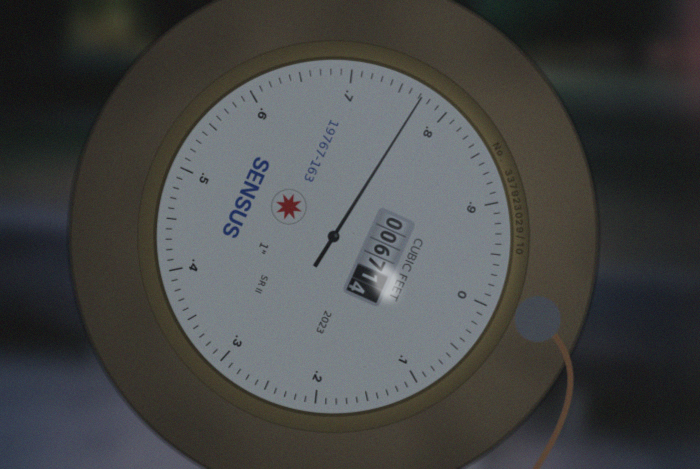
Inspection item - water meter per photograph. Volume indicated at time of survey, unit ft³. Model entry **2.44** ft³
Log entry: **6713.77** ft³
